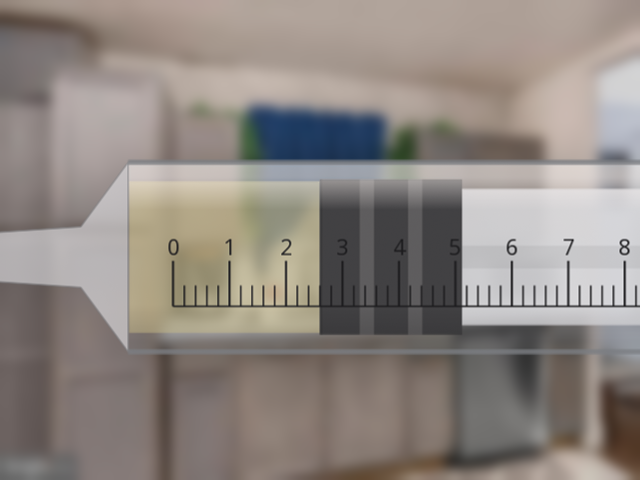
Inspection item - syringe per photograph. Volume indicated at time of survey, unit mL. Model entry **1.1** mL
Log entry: **2.6** mL
